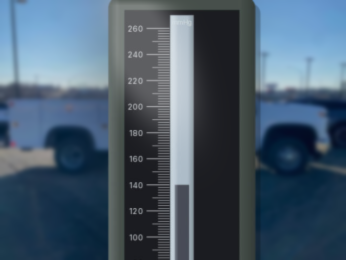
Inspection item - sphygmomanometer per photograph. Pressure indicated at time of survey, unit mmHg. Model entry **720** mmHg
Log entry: **140** mmHg
